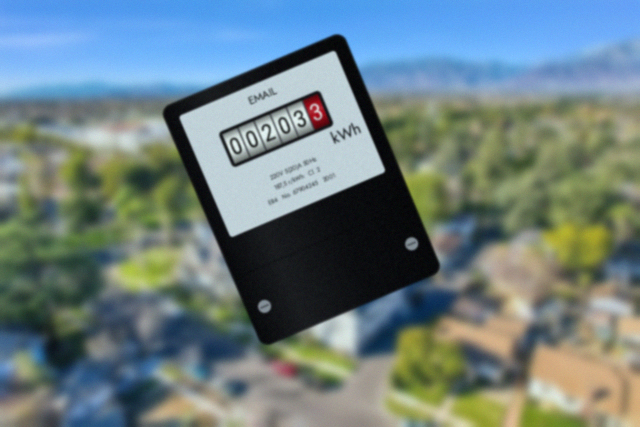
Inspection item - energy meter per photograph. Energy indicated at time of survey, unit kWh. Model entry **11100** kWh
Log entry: **203.3** kWh
